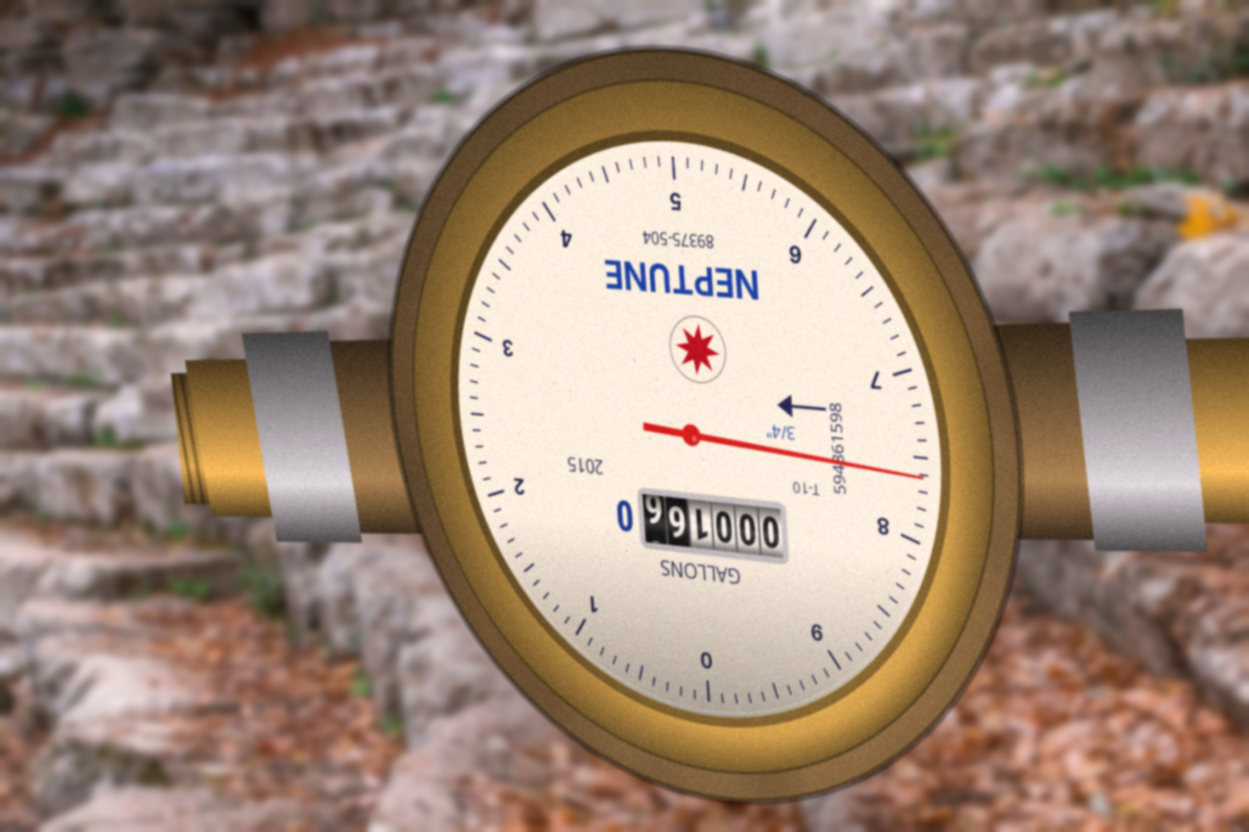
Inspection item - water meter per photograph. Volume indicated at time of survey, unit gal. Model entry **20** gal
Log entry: **1657.6** gal
